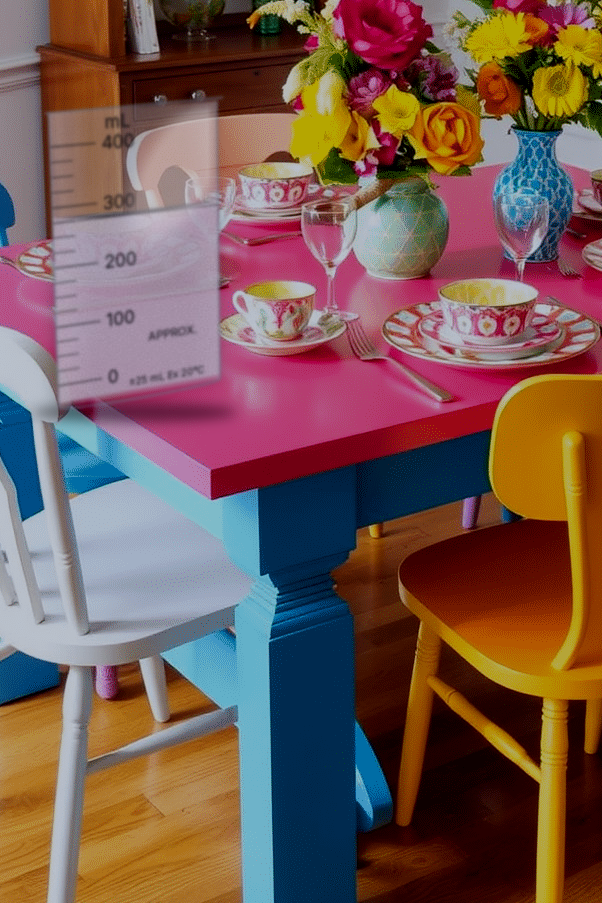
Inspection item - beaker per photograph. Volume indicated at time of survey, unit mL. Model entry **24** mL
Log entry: **275** mL
